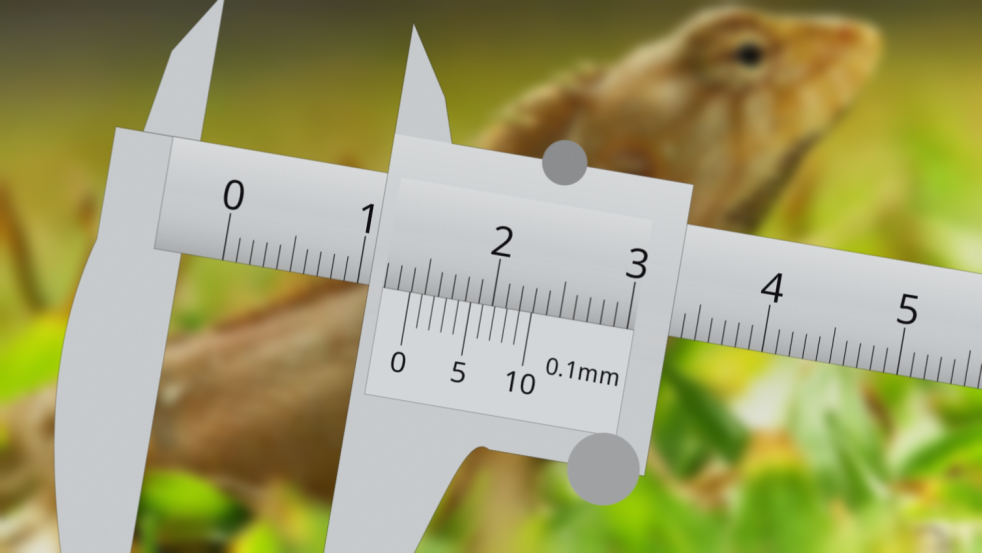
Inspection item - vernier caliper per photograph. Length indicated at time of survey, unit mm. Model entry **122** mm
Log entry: **13.9** mm
